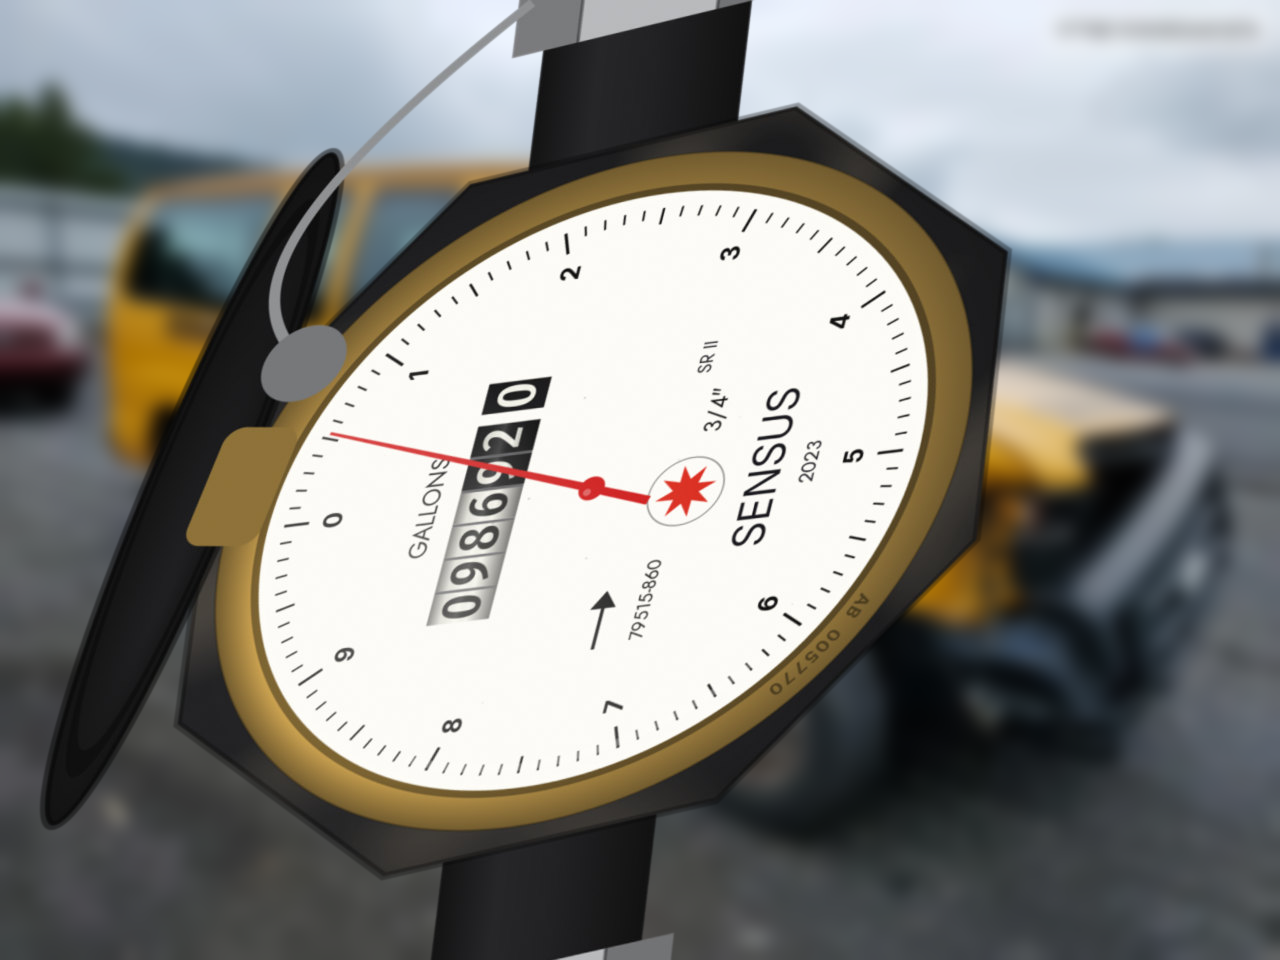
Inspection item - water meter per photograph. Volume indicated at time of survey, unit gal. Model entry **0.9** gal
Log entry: **986920.5** gal
